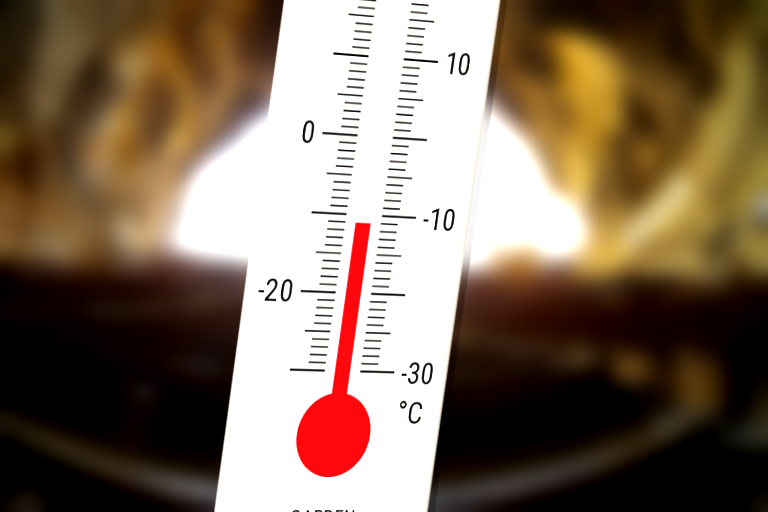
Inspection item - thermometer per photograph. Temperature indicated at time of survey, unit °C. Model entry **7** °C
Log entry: **-11** °C
